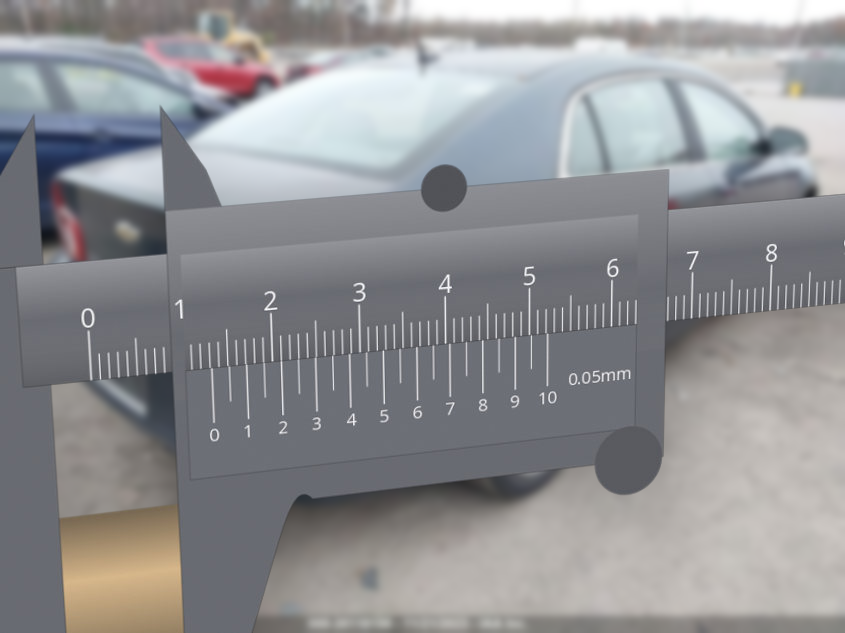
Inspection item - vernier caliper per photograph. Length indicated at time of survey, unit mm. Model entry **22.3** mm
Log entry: **13.2** mm
